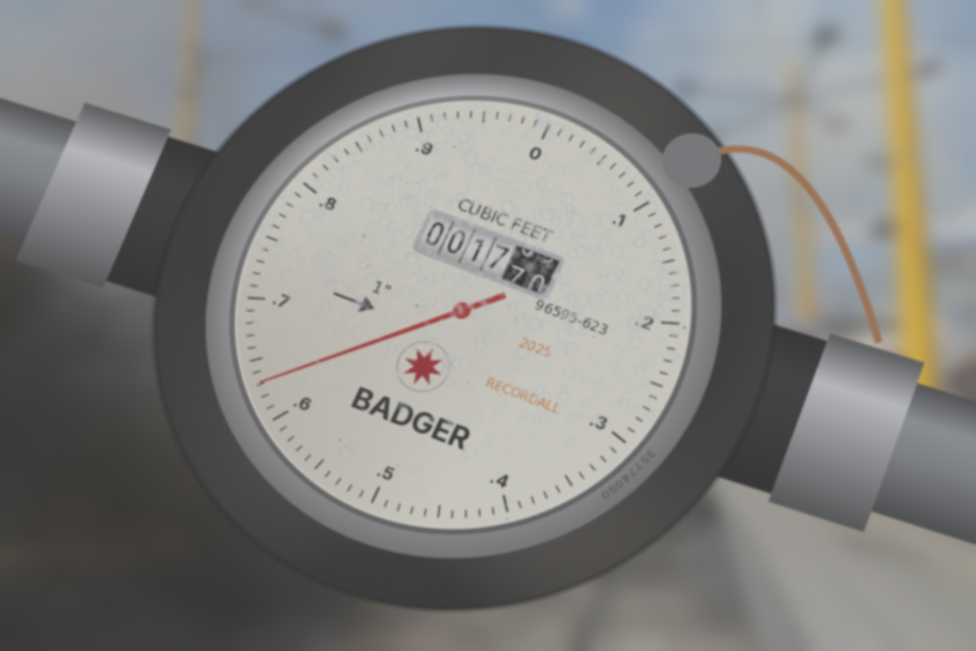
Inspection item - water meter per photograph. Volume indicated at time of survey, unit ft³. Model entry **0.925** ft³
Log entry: **1769.63** ft³
